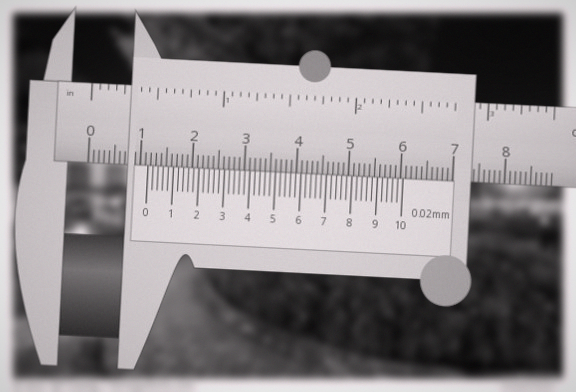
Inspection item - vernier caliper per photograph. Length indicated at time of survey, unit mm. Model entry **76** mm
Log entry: **11.5** mm
